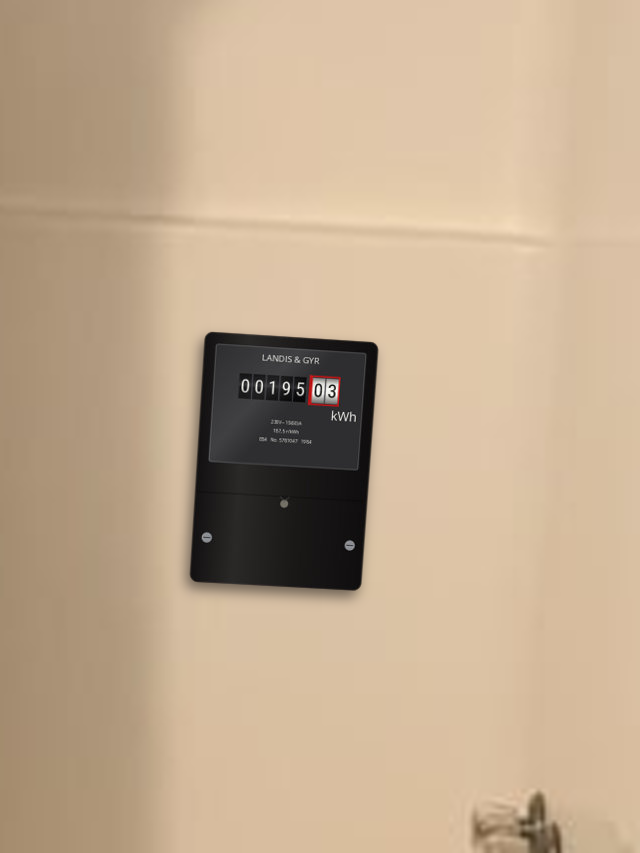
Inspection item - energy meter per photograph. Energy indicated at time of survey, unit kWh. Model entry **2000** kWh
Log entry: **195.03** kWh
